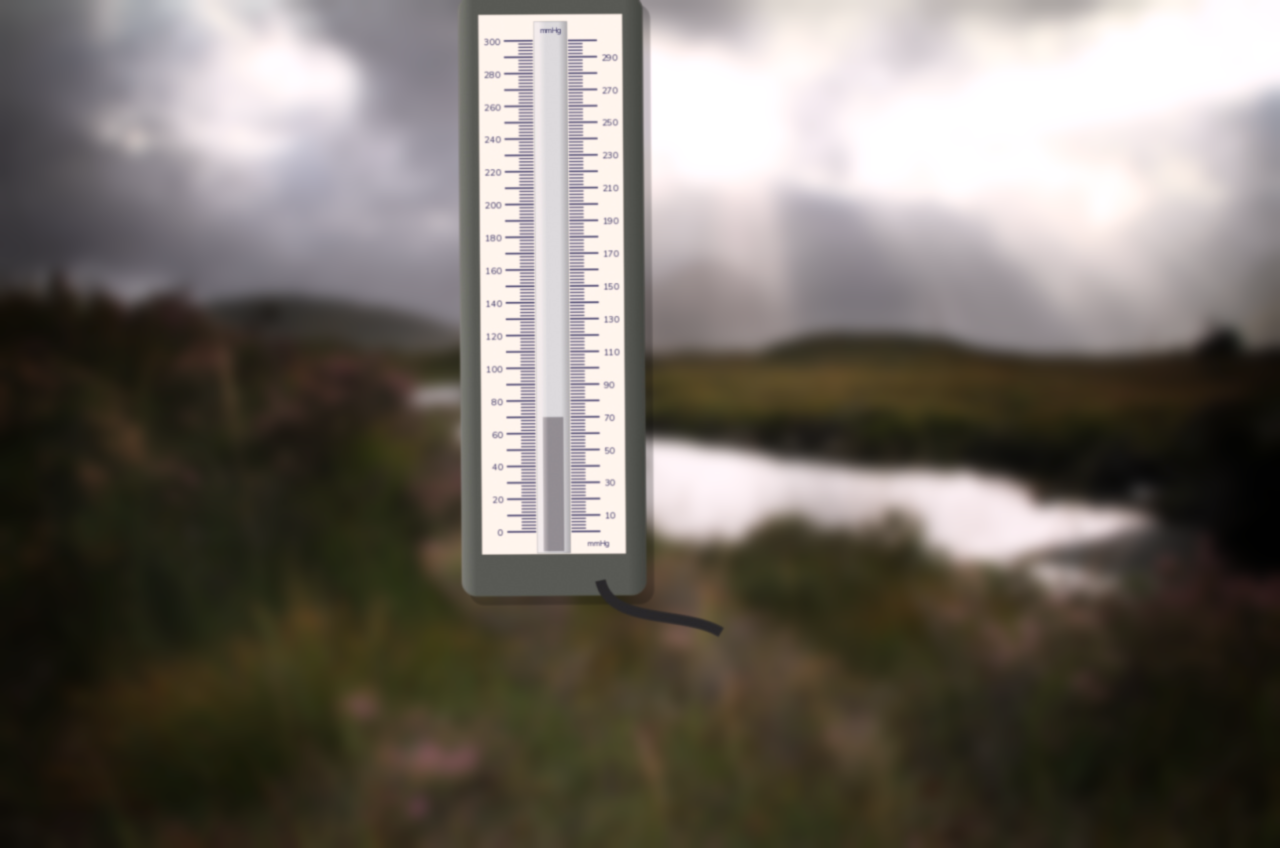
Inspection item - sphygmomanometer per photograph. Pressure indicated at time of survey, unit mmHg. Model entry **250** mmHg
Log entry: **70** mmHg
